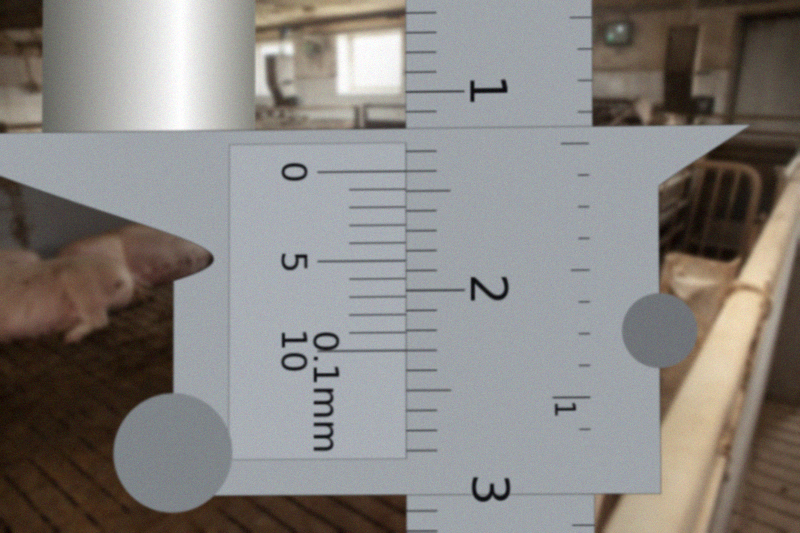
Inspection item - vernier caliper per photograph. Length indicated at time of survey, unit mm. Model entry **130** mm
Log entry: **14.0** mm
